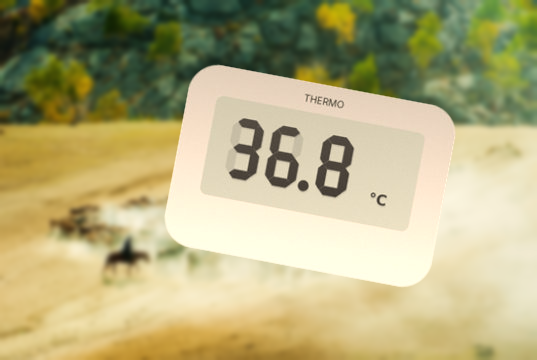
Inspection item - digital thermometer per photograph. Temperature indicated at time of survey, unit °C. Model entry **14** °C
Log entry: **36.8** °C
